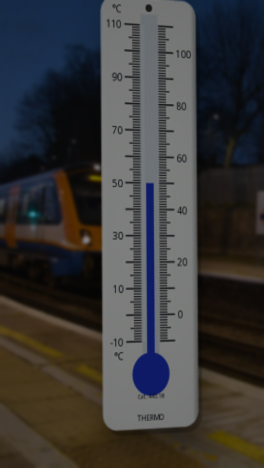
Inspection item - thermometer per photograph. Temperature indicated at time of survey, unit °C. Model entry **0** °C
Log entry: **50** °C
